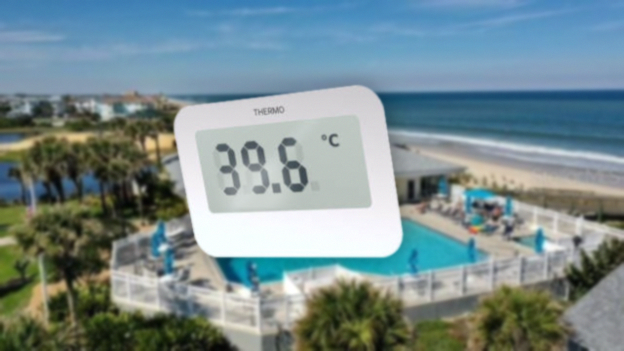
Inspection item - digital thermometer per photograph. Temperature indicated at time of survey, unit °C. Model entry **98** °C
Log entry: **39.6** °C
